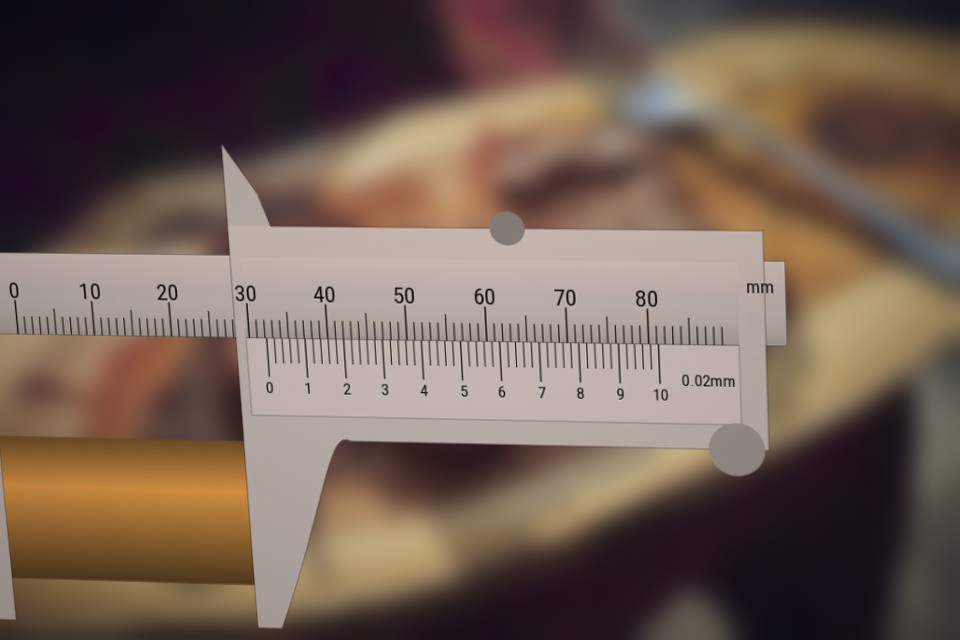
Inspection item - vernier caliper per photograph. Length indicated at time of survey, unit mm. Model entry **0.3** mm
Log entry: **32.2** mm
